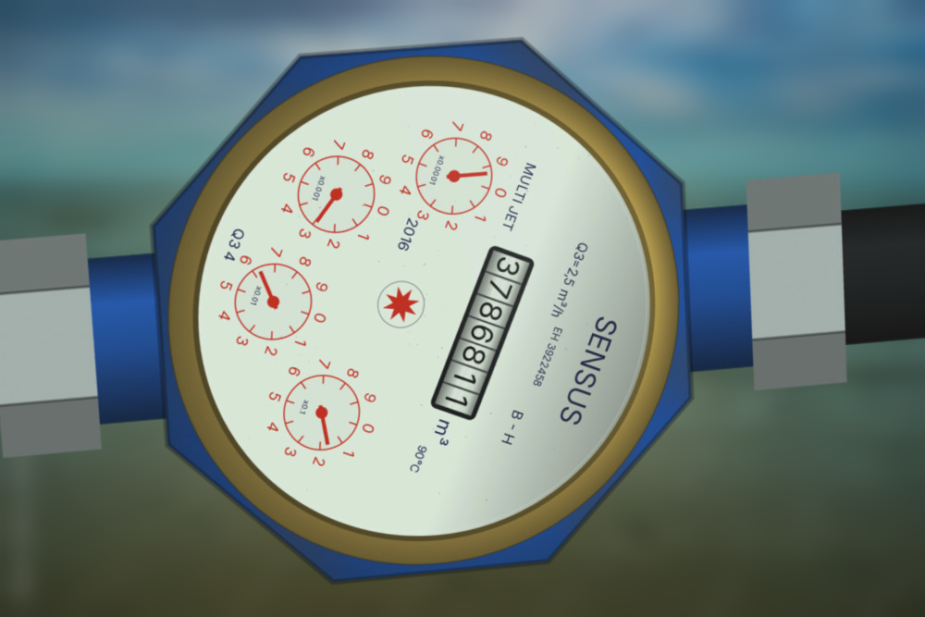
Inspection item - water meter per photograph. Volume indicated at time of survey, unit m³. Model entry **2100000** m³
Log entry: **3786811.1629** m³
